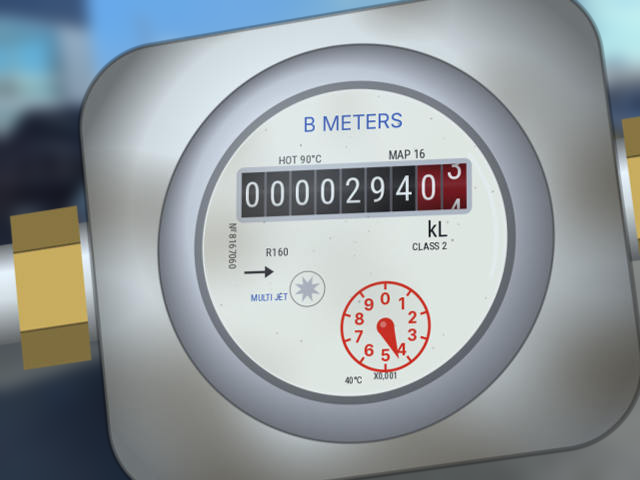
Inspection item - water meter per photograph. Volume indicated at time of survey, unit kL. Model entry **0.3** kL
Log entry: **294.034** kL
